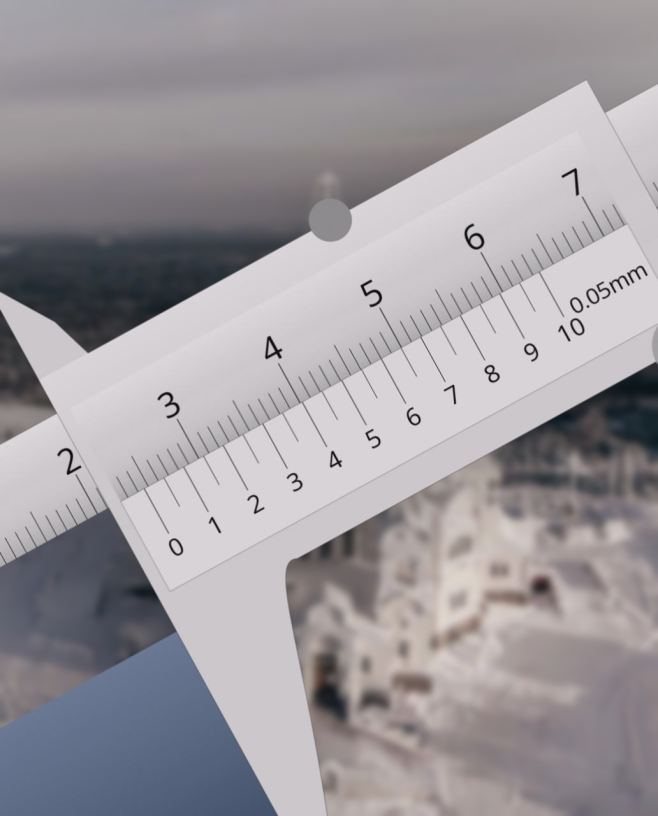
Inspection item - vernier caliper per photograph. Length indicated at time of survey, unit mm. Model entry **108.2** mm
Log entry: **24.6** mm
